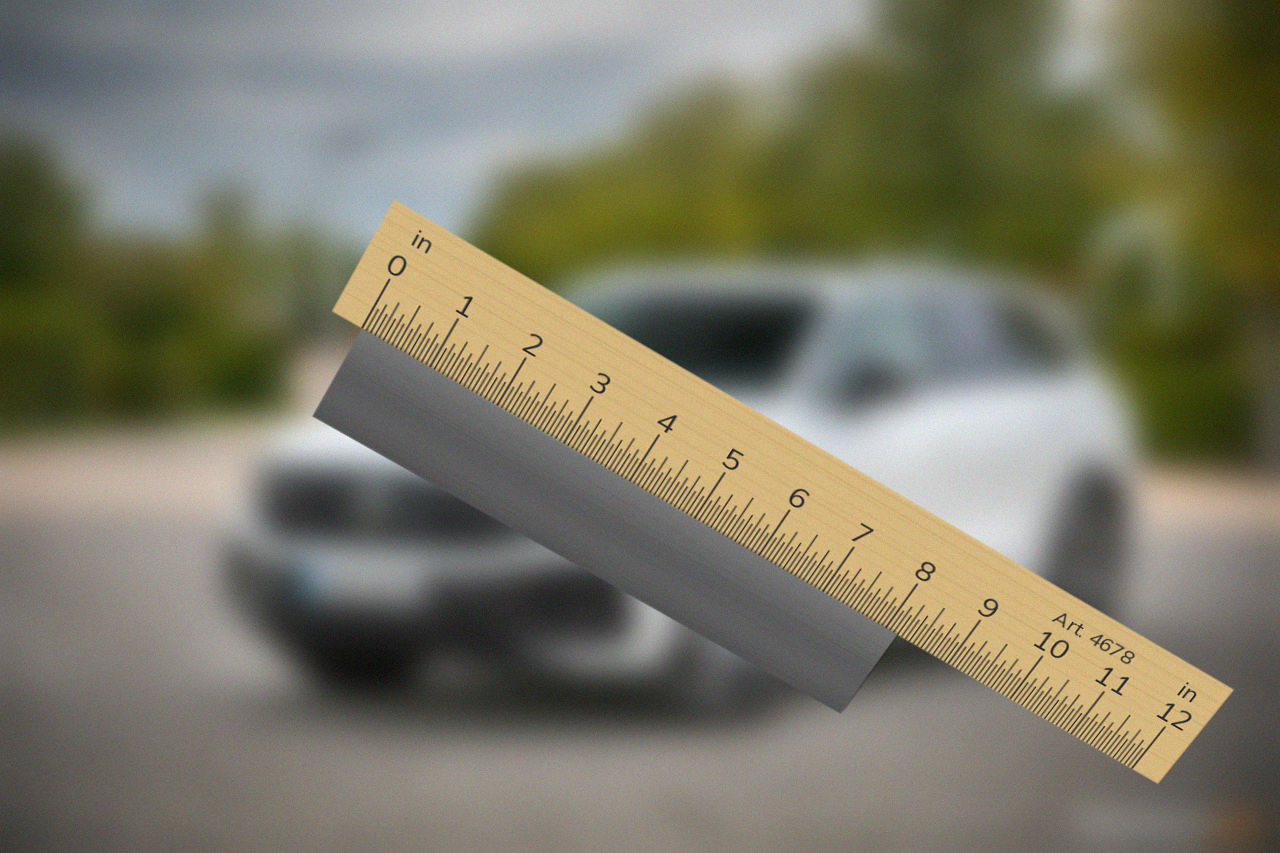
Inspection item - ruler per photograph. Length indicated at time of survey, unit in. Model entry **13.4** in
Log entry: **8.1875** in
